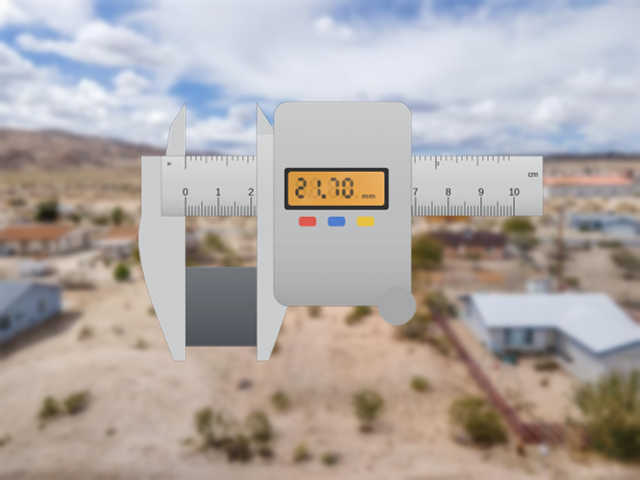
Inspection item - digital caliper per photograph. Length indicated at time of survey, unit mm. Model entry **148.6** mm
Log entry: **21.70** mm
